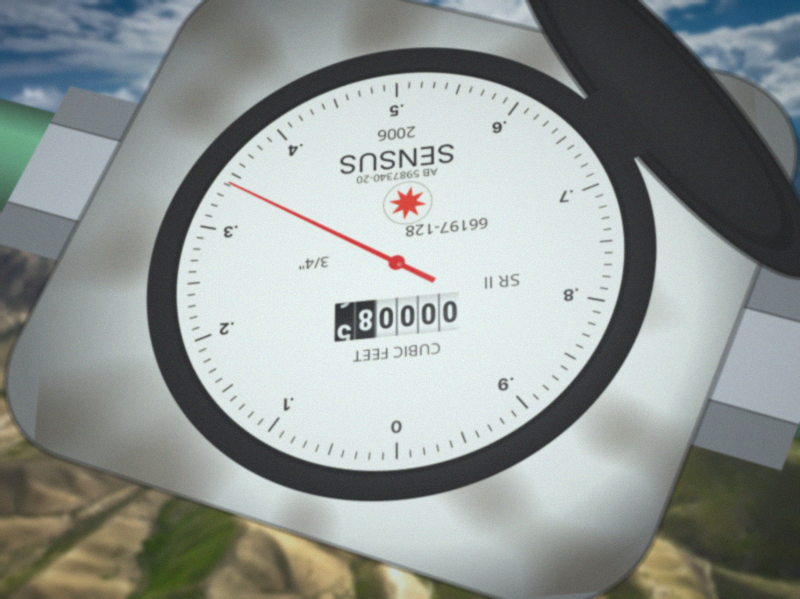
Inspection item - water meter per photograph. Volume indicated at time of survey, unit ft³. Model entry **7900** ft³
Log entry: **85.34** ft³
